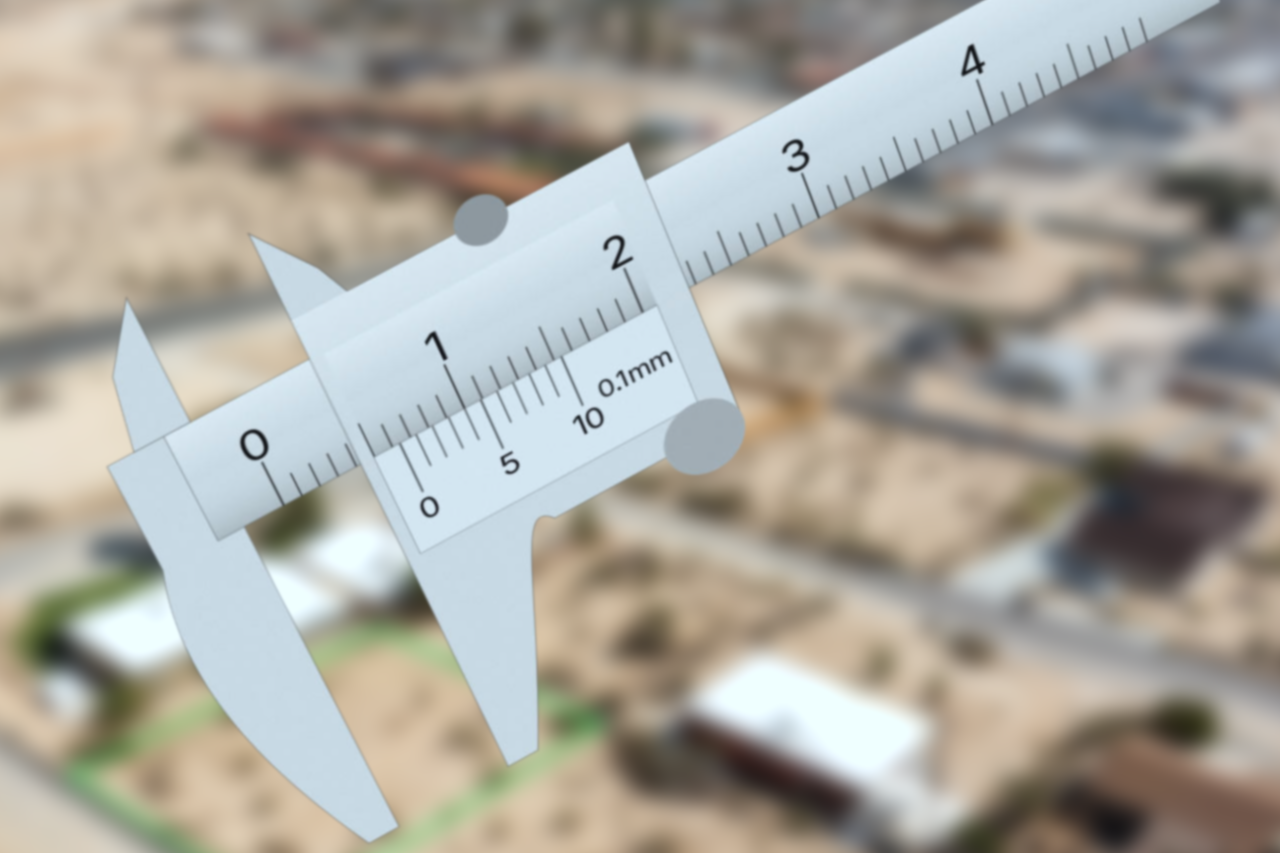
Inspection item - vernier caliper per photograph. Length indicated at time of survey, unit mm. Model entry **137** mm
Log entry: **6.4** mm
